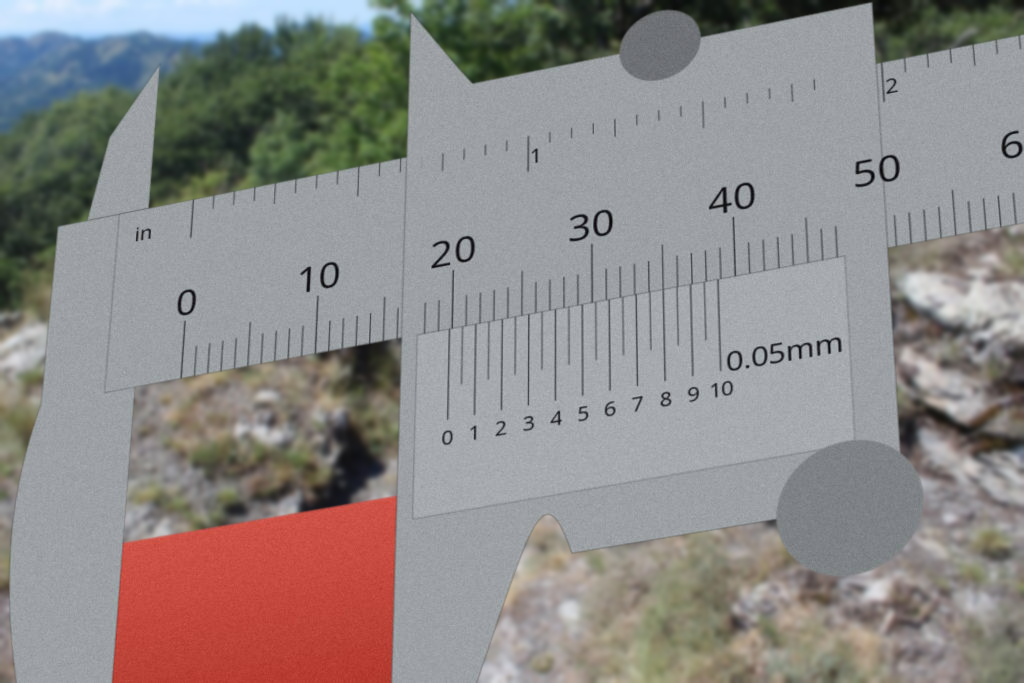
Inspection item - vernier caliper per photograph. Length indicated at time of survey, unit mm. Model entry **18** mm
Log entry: **19.8** mm
